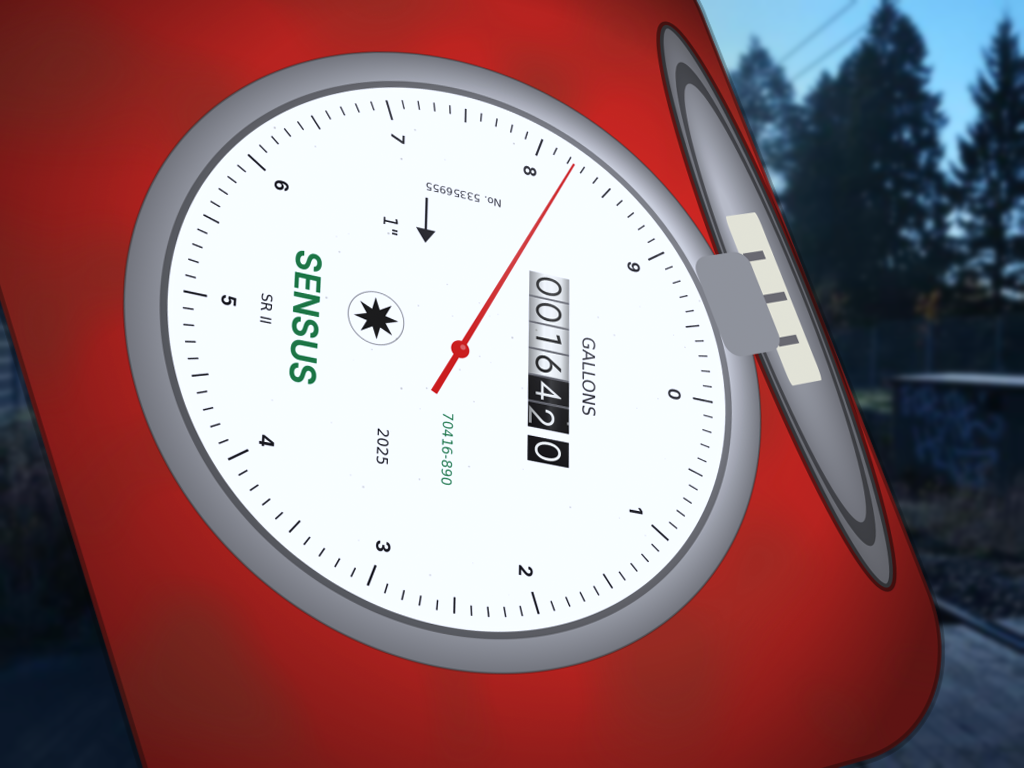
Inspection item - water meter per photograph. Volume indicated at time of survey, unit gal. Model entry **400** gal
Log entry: **16418.2** gal
